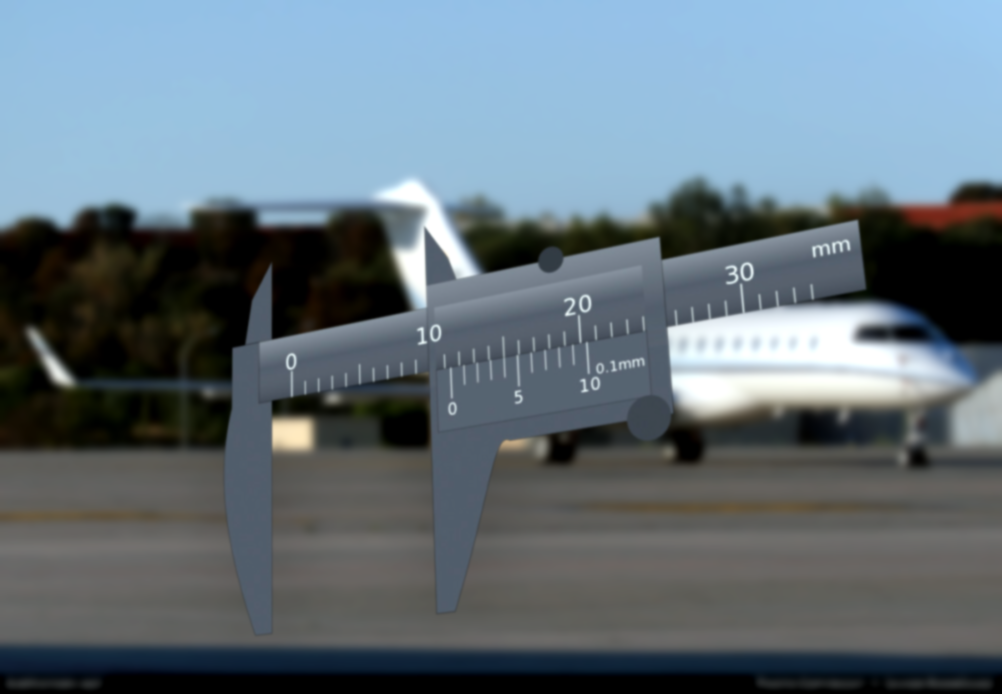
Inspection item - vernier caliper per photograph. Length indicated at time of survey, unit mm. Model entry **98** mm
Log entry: **11.4** mm
